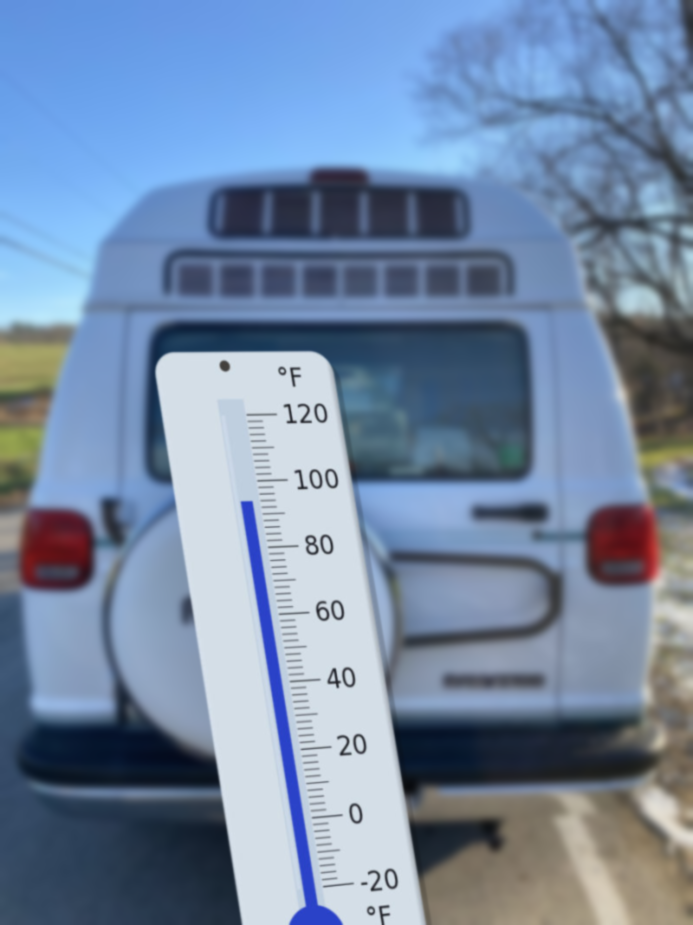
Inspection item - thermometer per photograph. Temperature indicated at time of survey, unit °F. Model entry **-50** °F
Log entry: **94** °F
